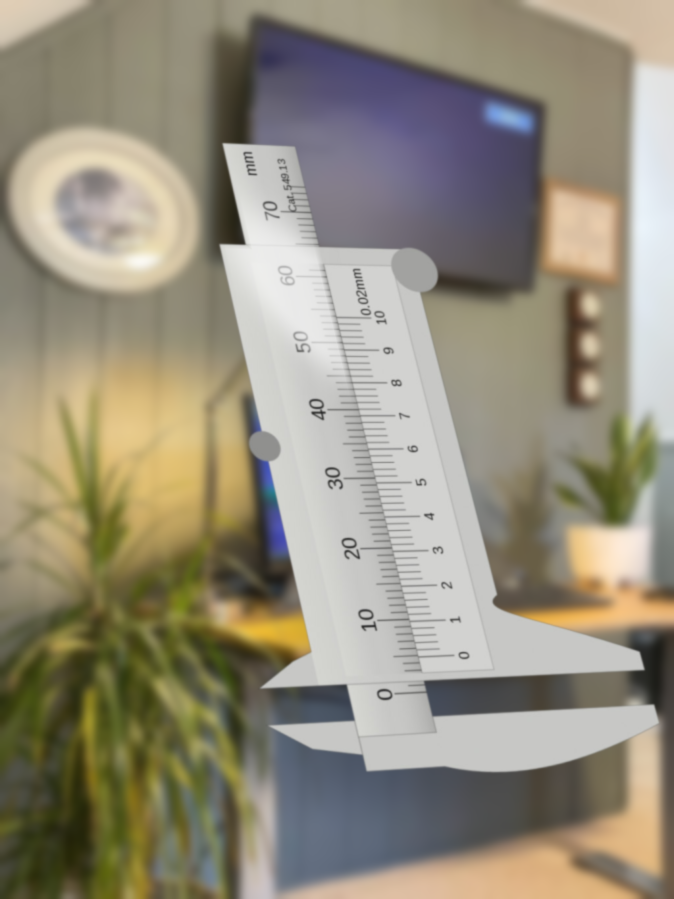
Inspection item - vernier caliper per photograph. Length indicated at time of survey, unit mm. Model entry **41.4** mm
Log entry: **4.8** mm
